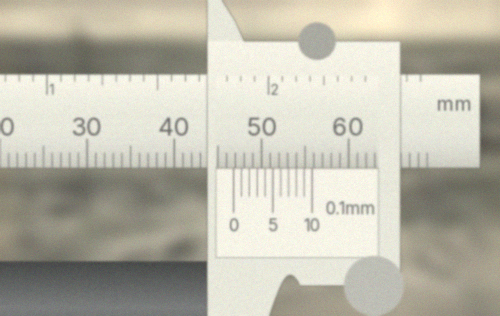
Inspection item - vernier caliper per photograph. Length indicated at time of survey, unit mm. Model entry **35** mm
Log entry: **46.8** mm
